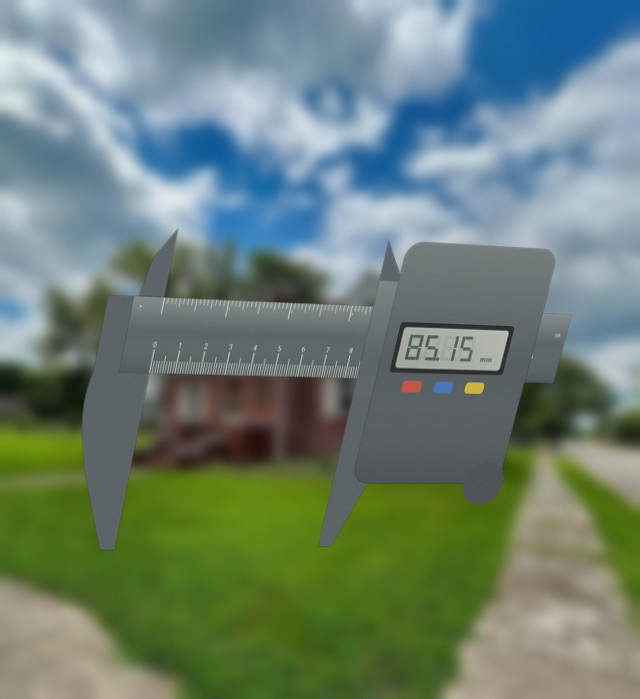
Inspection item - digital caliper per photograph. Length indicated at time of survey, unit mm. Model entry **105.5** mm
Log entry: **85.15** mm
